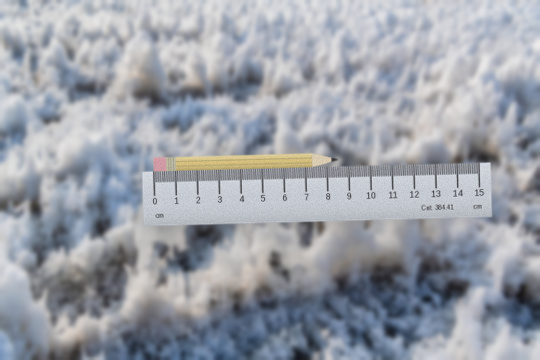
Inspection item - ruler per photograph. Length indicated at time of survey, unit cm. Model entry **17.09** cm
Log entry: **8.5** cm
